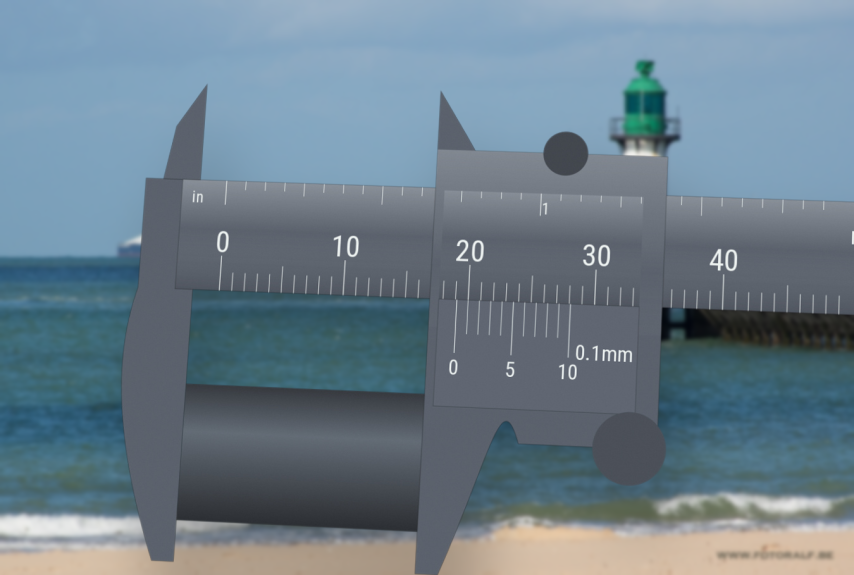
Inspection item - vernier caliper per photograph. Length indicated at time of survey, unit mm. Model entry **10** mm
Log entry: **19.1** mm
